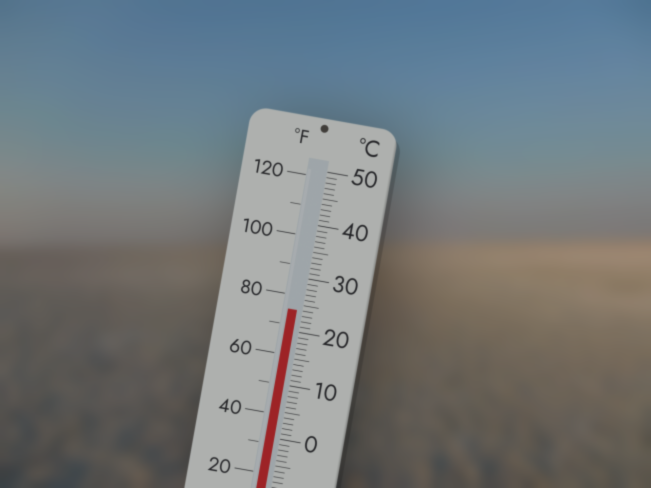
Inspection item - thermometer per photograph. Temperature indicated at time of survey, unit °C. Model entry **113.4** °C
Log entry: **24** °C
